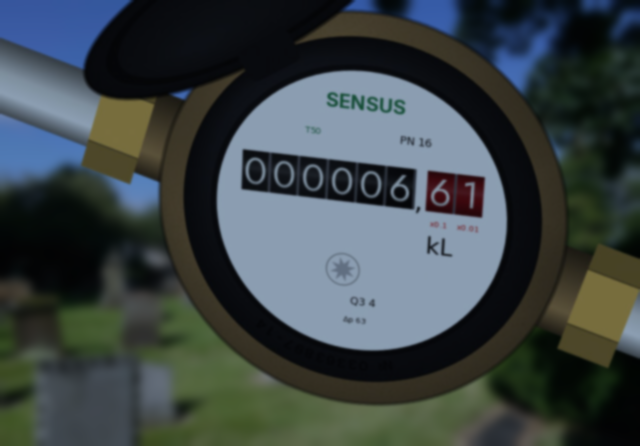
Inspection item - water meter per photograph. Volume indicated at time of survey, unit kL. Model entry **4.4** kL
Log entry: **6.61** kL
